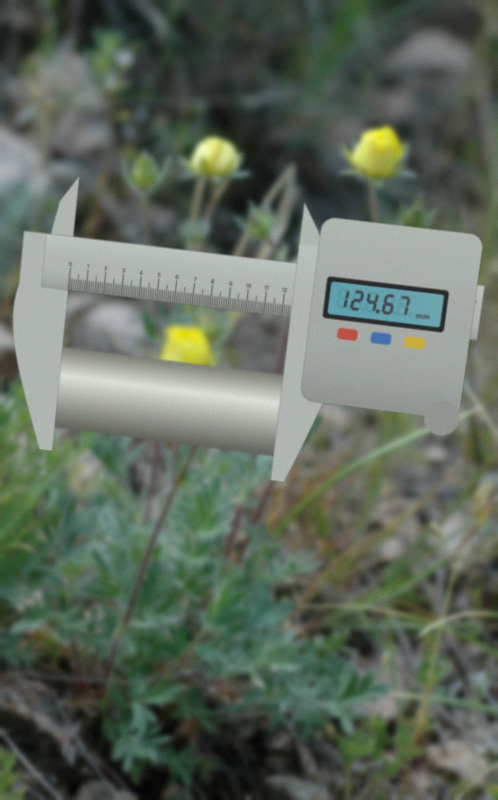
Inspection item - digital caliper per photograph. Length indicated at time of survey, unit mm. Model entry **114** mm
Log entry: **124.67** mm
